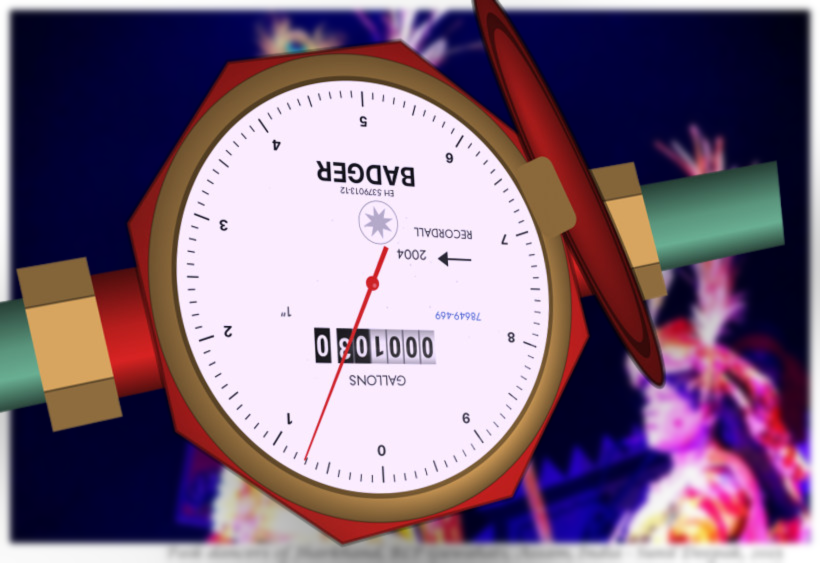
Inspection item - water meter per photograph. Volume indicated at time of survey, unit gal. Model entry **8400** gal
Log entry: **1030.7** gal
